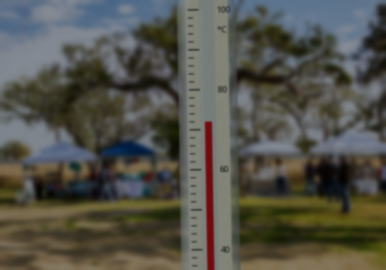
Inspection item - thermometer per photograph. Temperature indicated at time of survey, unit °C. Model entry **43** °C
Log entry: **72** °C
